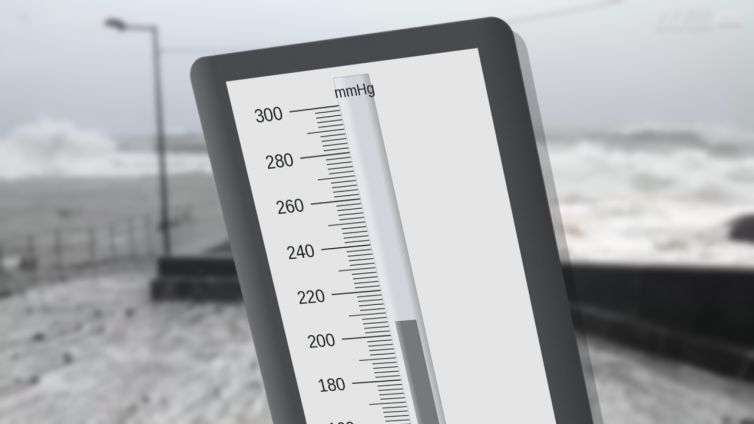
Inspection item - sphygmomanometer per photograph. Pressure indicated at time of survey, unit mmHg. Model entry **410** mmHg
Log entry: **206** mmHg
